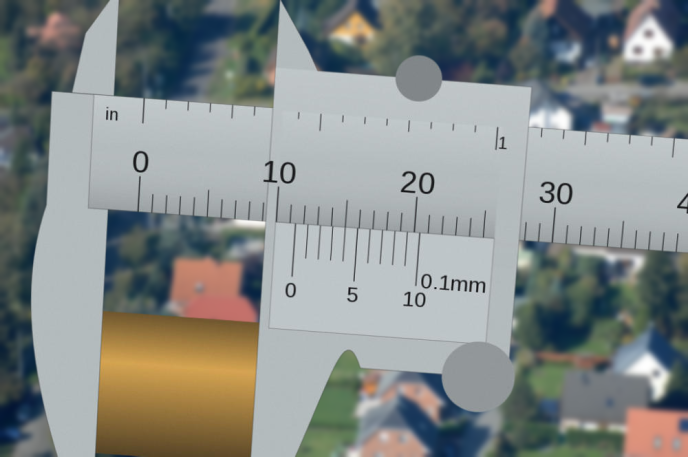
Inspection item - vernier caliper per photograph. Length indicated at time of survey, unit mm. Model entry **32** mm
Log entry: **11.4** mm
